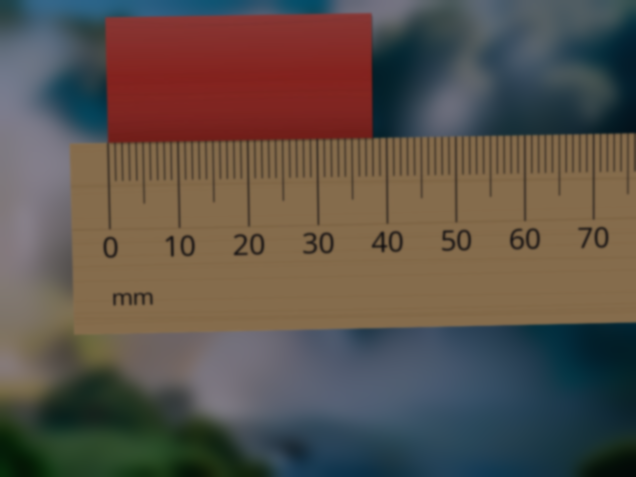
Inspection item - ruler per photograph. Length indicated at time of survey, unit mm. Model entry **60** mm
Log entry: **38** mm
